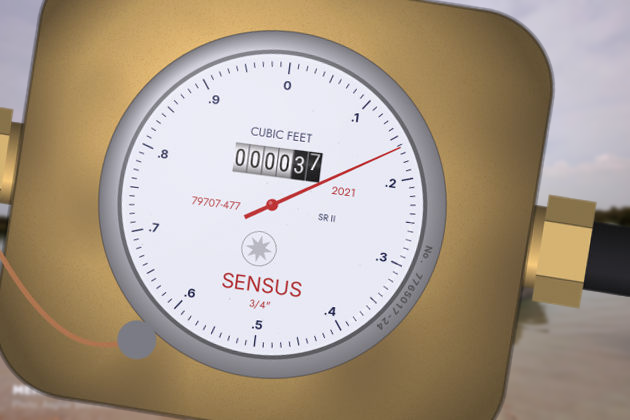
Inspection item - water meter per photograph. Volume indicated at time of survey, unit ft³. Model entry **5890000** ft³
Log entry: **37.16** ft³
